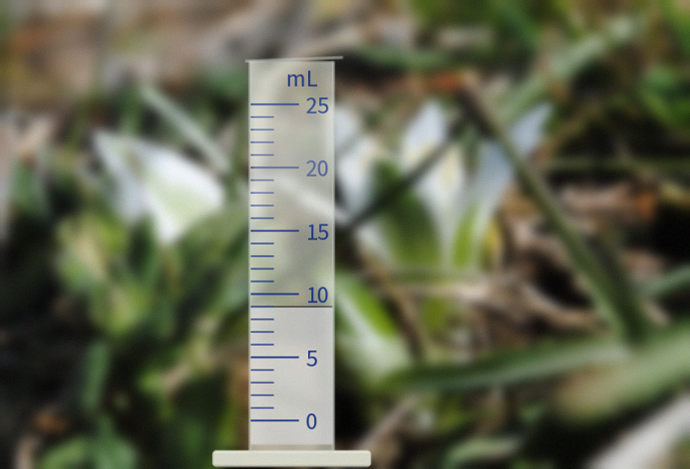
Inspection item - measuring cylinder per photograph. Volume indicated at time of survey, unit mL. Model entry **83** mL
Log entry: **9** mL
